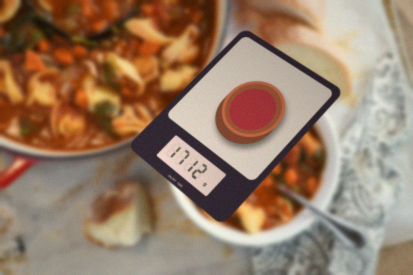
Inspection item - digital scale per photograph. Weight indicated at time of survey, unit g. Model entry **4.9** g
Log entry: **1712** g
